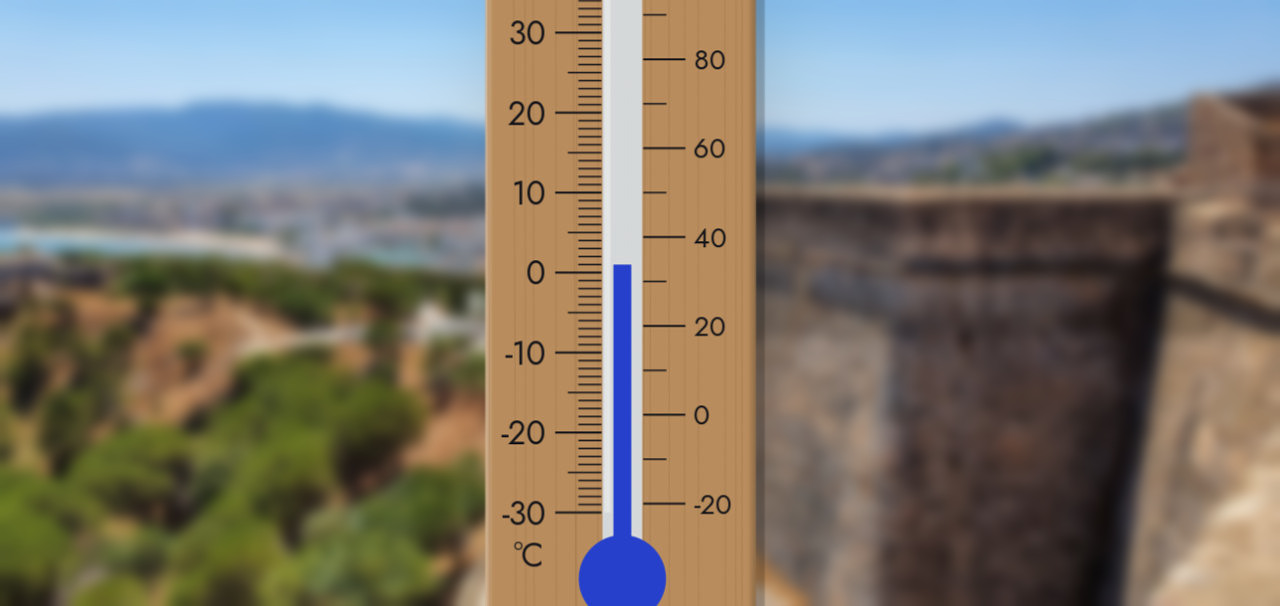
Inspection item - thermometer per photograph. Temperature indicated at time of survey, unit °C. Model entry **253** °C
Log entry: **1** °C
